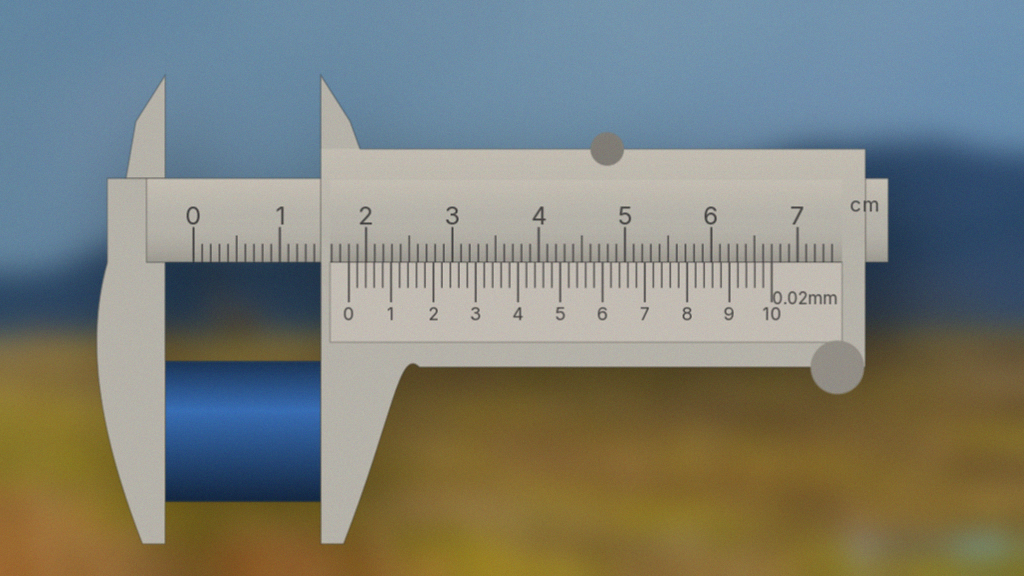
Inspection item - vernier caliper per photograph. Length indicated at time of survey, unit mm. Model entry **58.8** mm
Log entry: **18.0** mm
